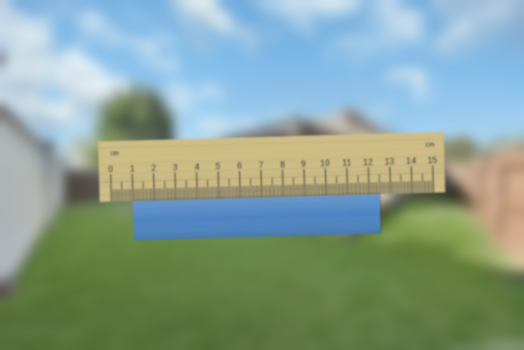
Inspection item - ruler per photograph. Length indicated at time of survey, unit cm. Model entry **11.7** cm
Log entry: **11.5** cm
